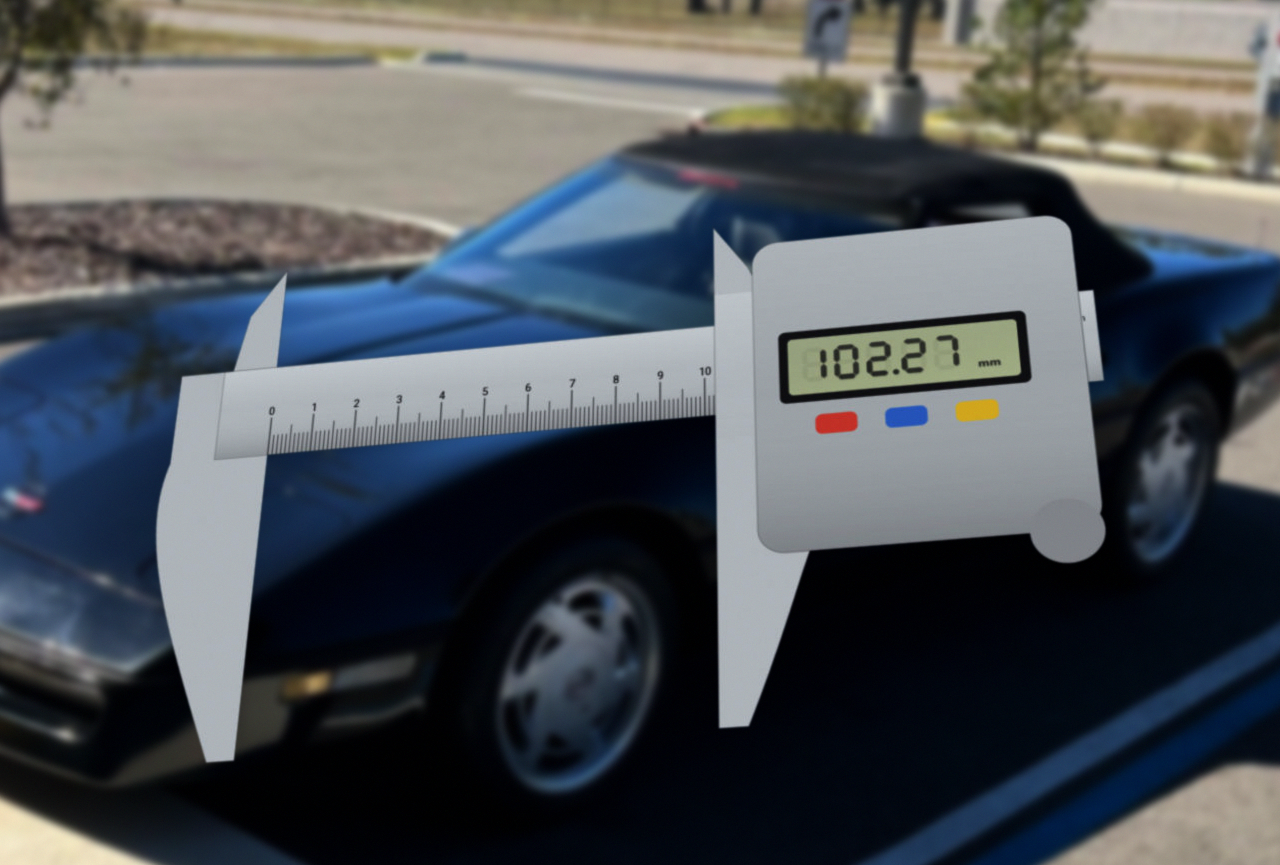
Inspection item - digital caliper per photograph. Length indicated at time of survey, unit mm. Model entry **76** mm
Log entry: **102.27** mm
